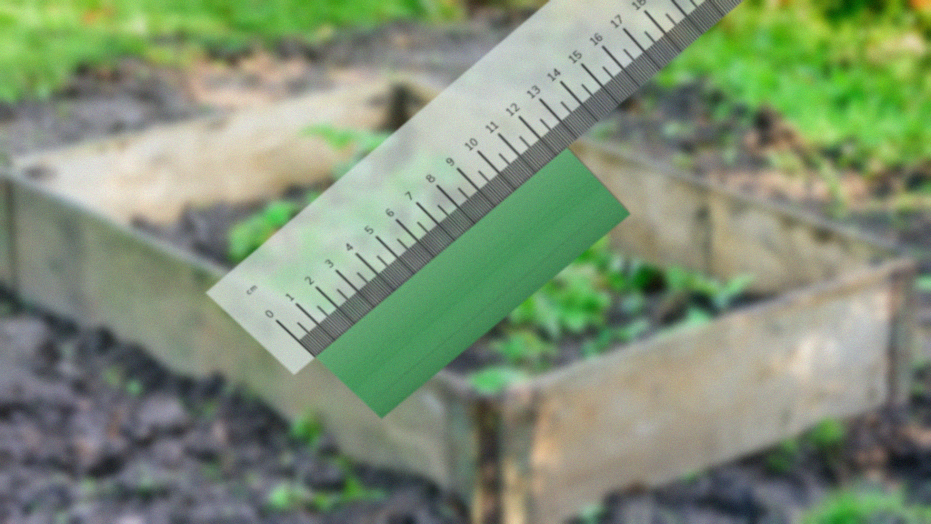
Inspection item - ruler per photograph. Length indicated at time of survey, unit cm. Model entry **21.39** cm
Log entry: **12.5** cm
